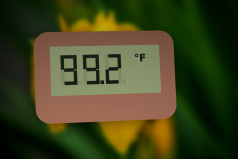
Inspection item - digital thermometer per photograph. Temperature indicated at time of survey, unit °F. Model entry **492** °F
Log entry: **99.2** °F
